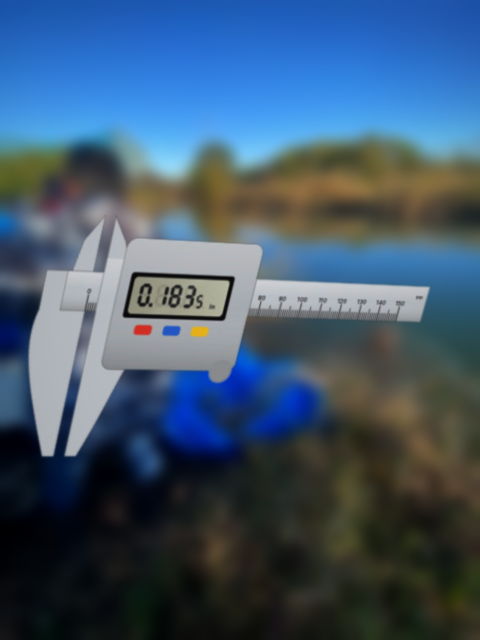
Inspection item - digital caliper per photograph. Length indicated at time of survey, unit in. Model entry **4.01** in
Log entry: **0.1835** in
